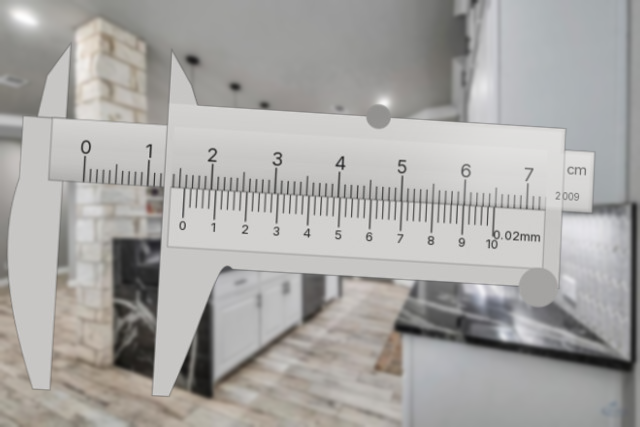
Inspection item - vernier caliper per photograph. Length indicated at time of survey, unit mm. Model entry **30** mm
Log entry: **15.8** mm
